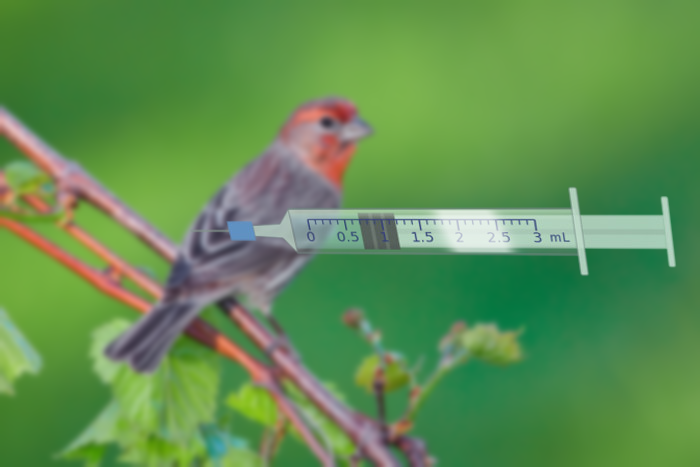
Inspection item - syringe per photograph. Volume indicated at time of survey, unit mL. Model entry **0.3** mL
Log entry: **0.7** mL
